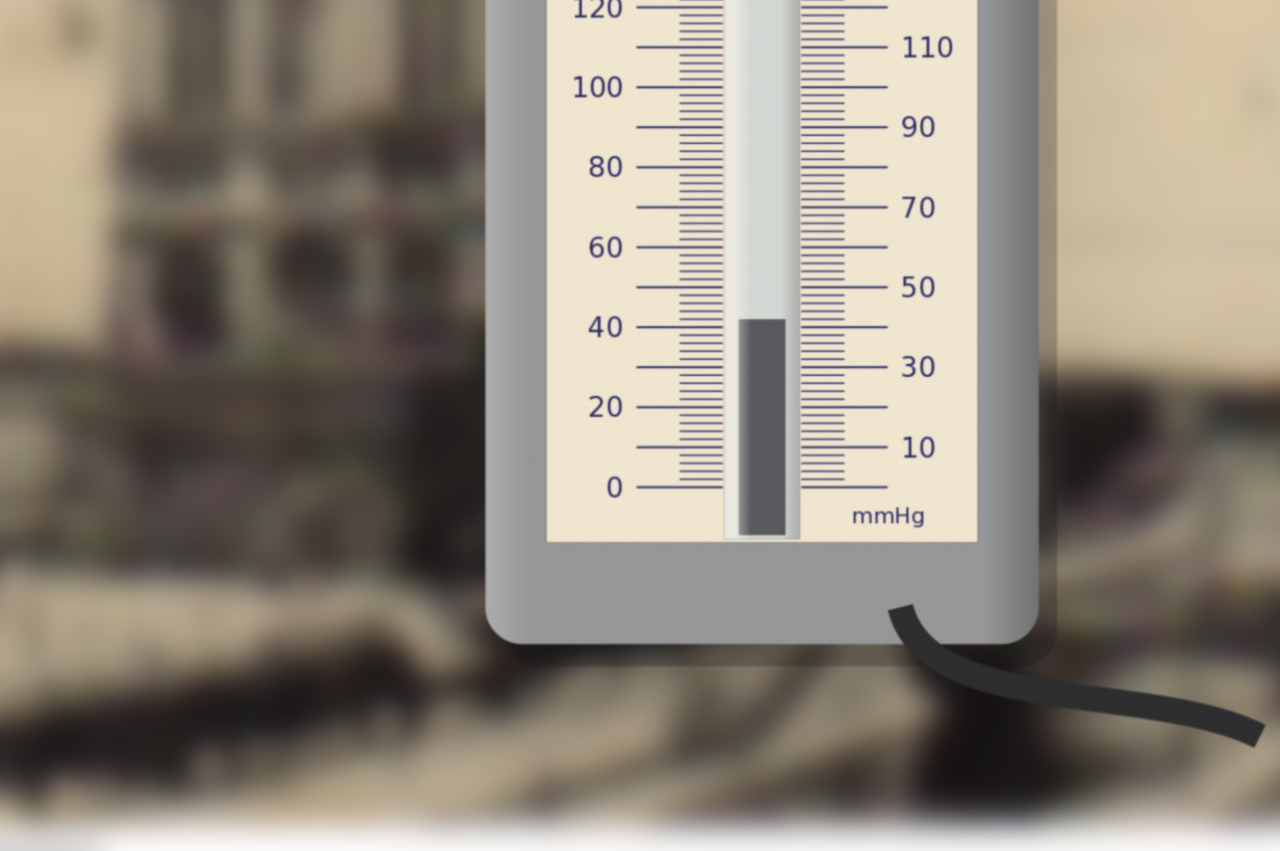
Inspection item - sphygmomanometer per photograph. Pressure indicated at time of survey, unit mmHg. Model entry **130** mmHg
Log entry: **42** mmHg
